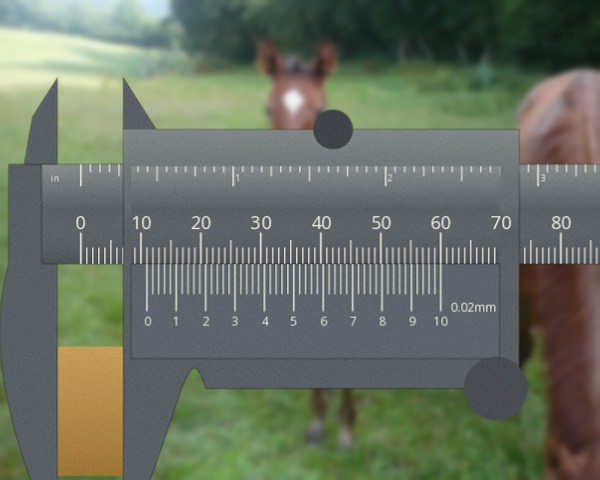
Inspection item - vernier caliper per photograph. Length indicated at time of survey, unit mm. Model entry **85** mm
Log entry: **11.0** mm
